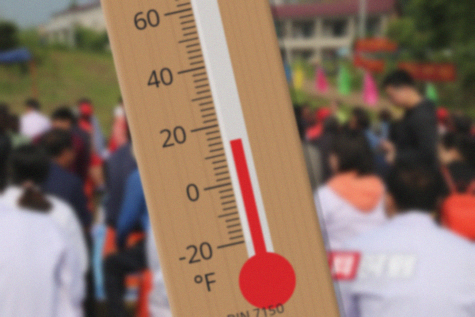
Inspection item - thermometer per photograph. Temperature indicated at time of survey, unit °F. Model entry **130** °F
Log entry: **14** °F
